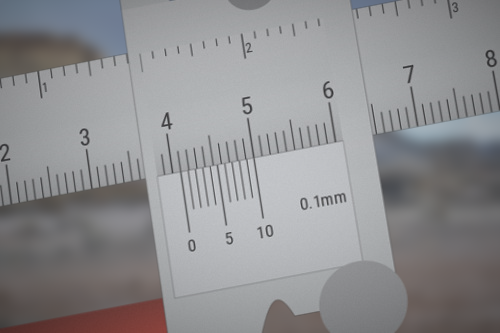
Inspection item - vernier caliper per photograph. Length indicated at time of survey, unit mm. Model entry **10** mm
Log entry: **41.0** mm
